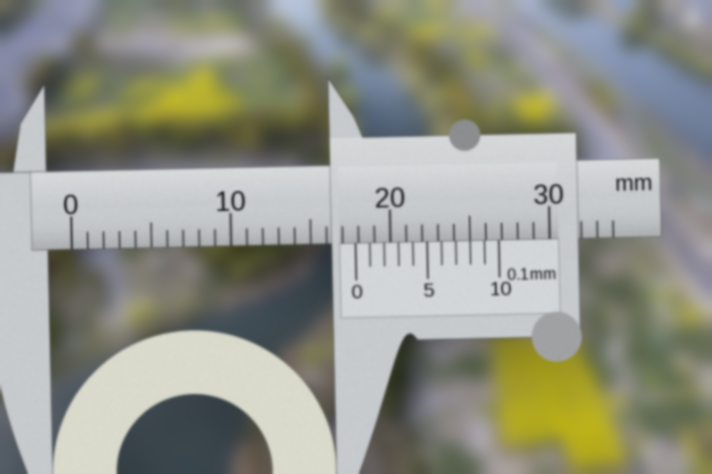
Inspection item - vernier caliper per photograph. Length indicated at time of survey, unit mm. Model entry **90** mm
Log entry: **17.8** mm
